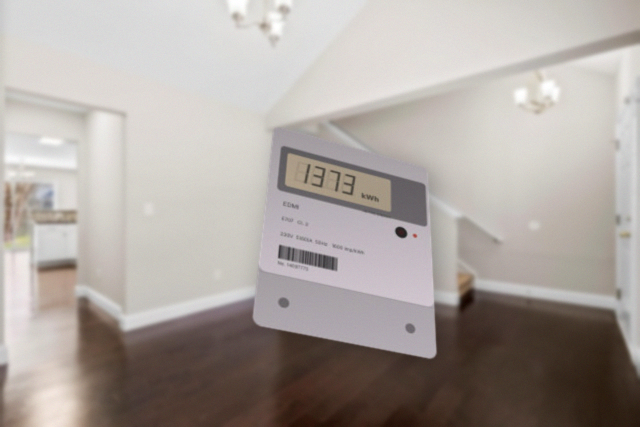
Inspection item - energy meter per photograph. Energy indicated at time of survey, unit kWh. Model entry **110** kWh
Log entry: **1373** kWh
